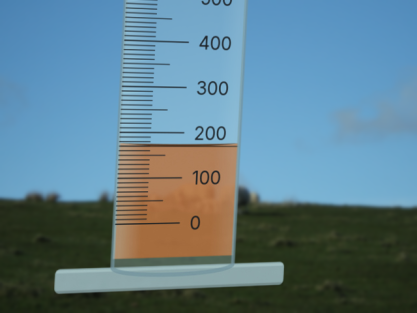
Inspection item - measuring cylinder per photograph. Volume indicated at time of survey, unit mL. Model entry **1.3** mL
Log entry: **170** mL
